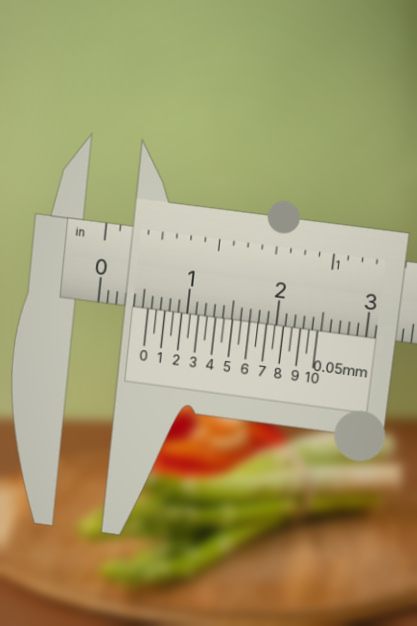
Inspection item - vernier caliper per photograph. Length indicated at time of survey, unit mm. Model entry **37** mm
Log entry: **5.6** mm
